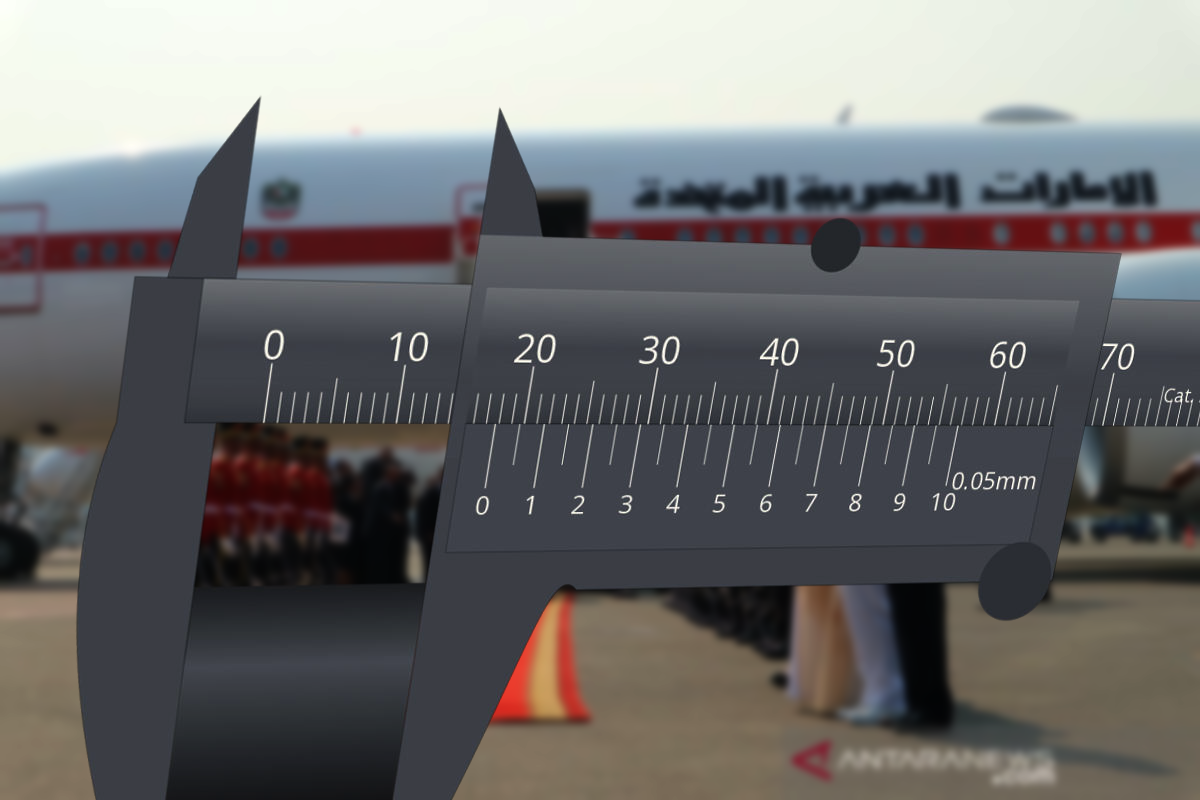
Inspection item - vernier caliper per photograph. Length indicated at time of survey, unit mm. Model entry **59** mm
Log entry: **17.7** mm
